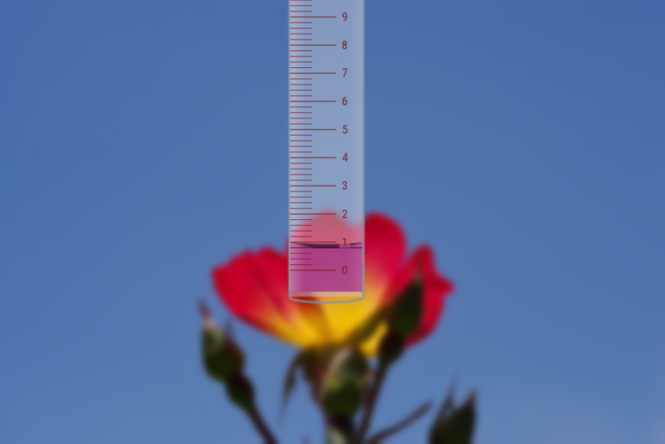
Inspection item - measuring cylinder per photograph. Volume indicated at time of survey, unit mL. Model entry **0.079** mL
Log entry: **0.8** mL
